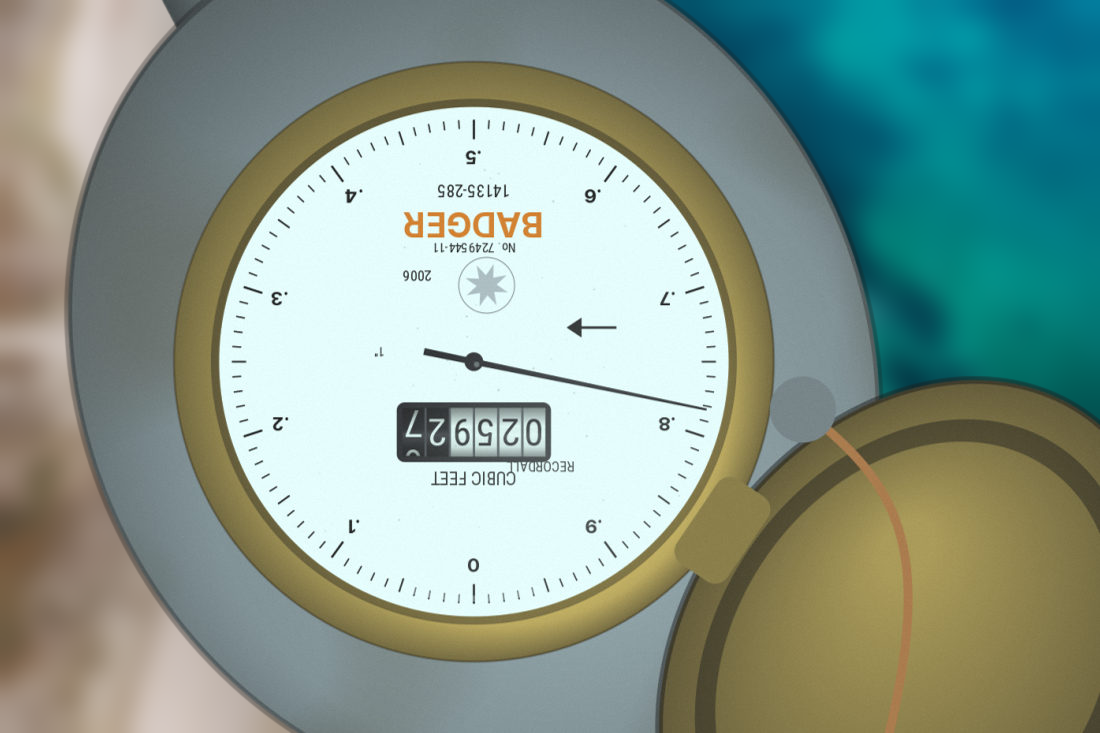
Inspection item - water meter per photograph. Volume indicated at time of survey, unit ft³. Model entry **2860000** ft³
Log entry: **25926.78** ft³
